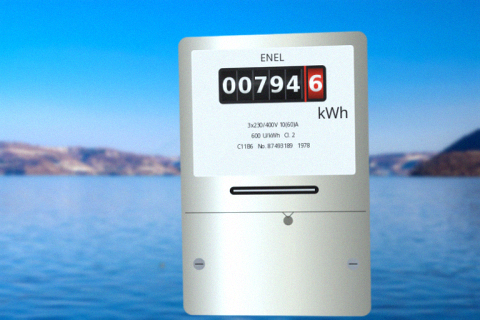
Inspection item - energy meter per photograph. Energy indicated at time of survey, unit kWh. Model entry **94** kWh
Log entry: **794.6** kWh
